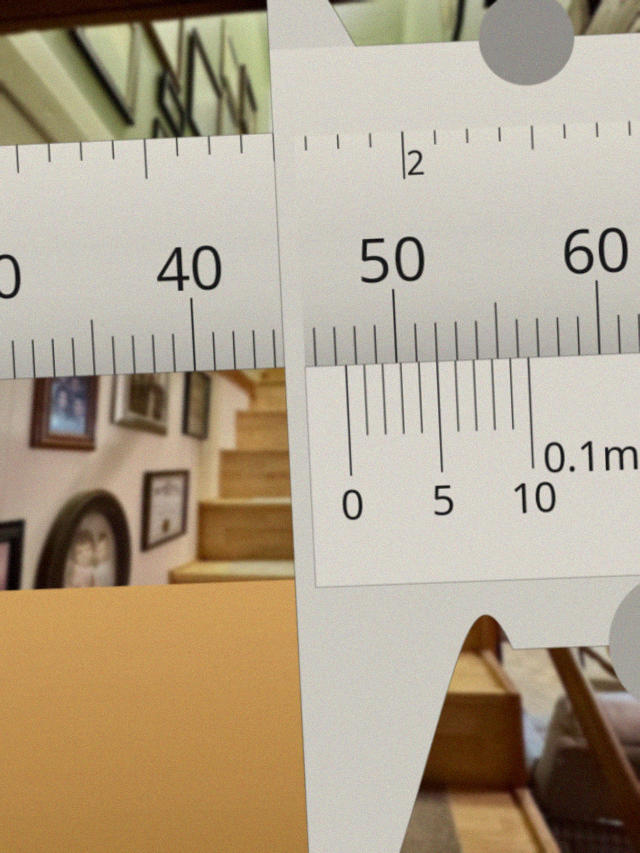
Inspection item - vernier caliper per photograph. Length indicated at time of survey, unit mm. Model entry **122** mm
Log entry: **47.5** mm
